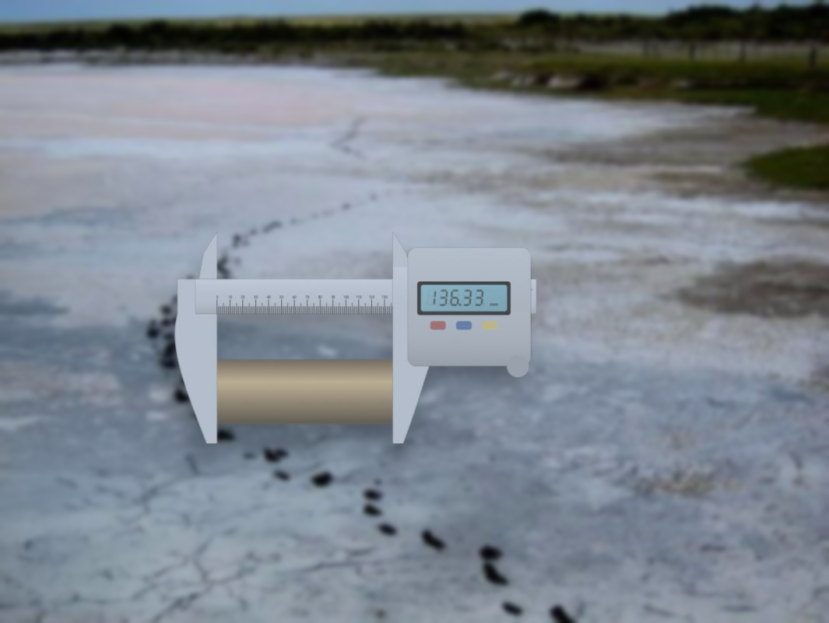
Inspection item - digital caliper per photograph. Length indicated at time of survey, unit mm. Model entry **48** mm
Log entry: **136.33** mm
